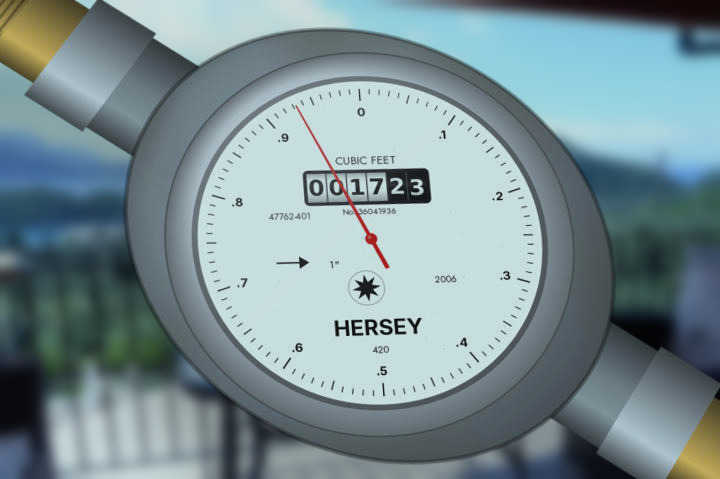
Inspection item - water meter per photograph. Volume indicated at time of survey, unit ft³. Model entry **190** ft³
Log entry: **1722.93** ft³
